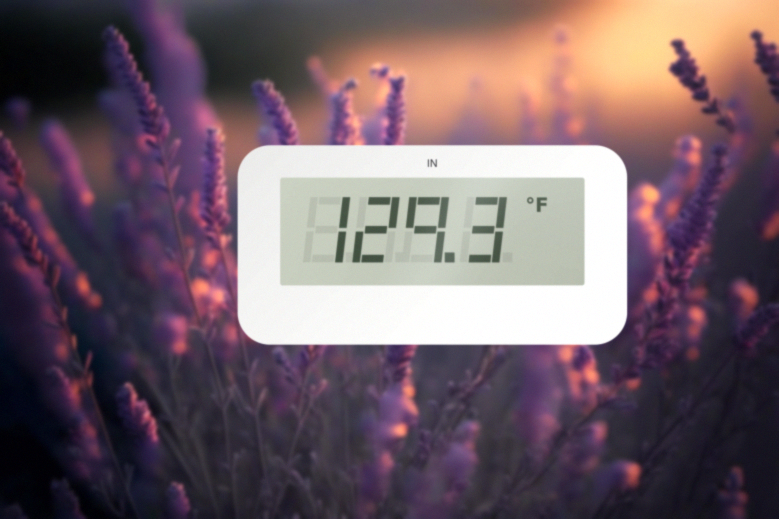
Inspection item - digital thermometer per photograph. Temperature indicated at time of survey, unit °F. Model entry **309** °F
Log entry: **129.3** °F
